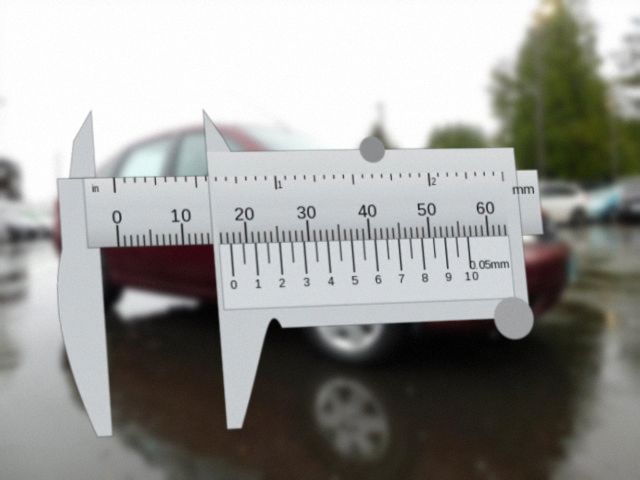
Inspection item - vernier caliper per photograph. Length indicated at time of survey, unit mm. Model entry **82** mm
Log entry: **17.5** mm
